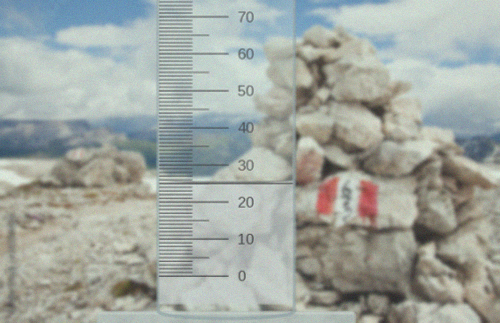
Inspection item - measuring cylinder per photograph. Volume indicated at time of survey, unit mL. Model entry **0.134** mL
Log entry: **25** mL
